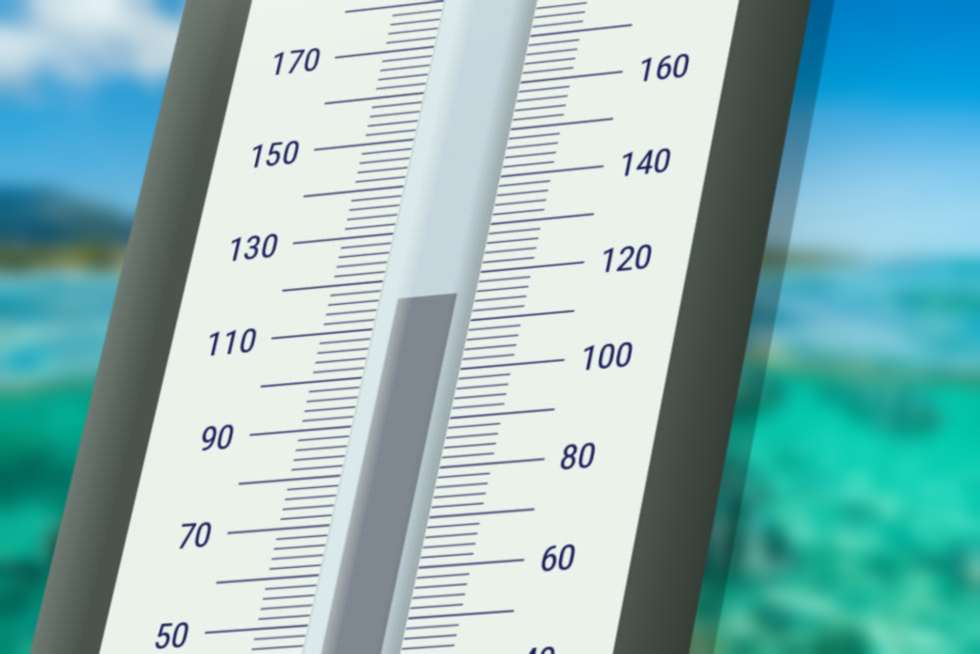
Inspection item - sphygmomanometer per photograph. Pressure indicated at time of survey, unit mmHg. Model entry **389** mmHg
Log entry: **116** mmHg
